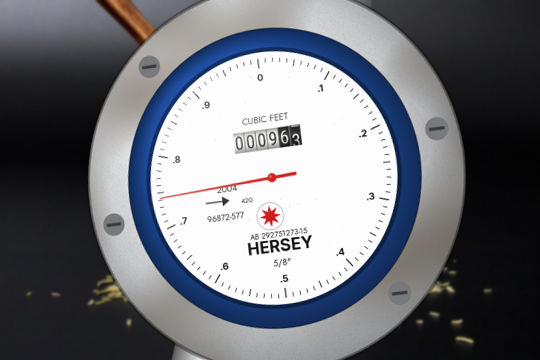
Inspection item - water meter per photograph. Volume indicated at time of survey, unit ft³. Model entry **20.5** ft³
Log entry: **962.74** ft³
